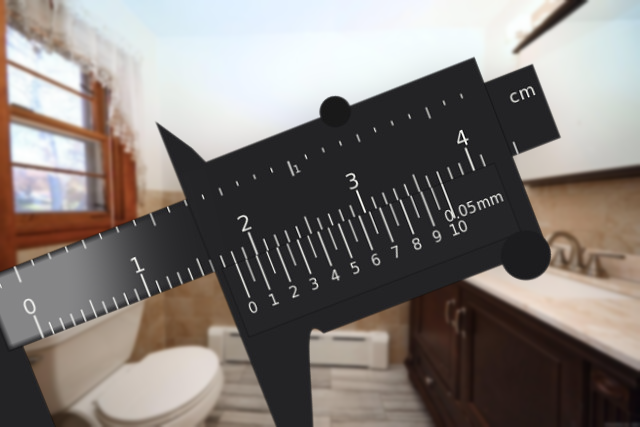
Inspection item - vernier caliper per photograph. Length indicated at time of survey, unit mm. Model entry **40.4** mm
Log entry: **18.0** mm
